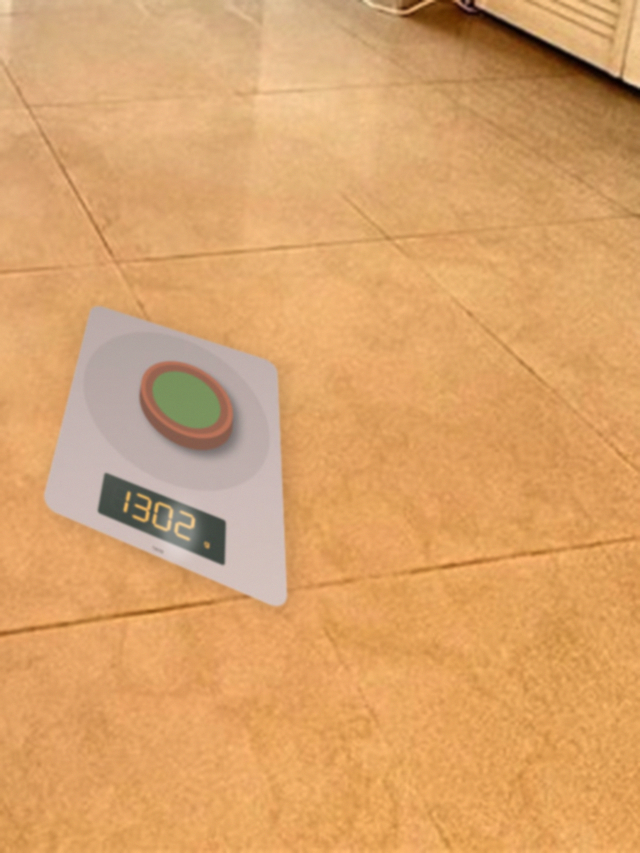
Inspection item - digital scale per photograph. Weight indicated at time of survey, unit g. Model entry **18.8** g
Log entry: **1302** g
